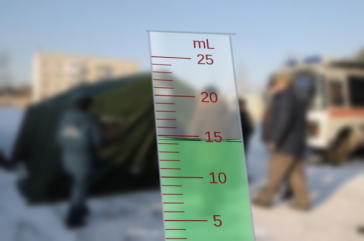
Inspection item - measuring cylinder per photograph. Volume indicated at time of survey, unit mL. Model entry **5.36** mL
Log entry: **14.5** mL
